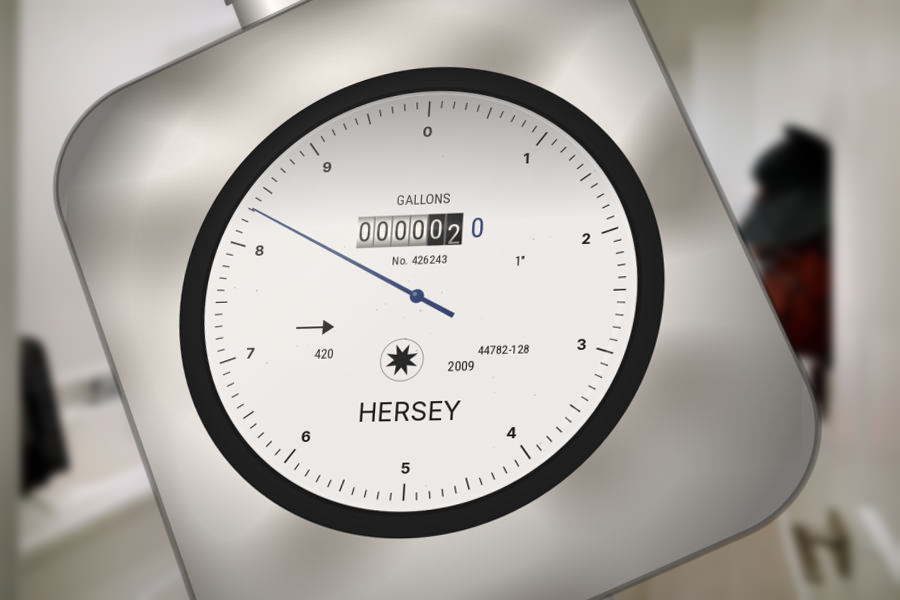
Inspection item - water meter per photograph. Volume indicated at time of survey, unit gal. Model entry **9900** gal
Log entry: **18.3** gal
